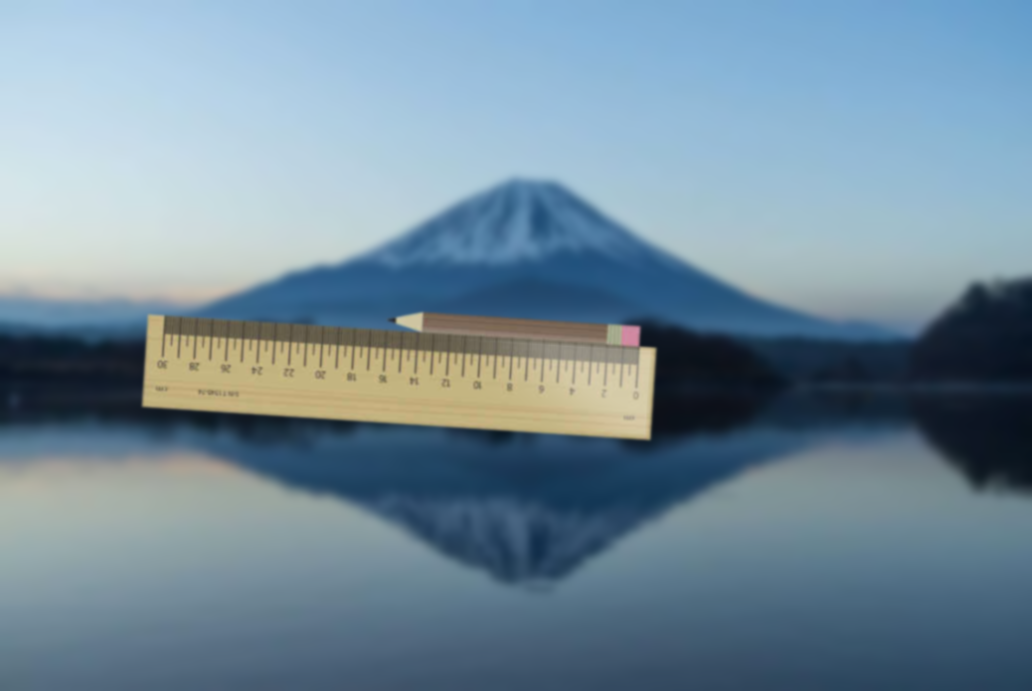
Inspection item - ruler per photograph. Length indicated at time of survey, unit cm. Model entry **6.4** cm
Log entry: **16** cm
